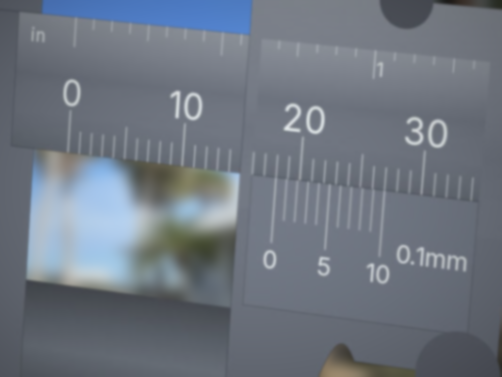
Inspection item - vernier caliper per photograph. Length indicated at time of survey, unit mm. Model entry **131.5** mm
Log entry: **18.0** mm
